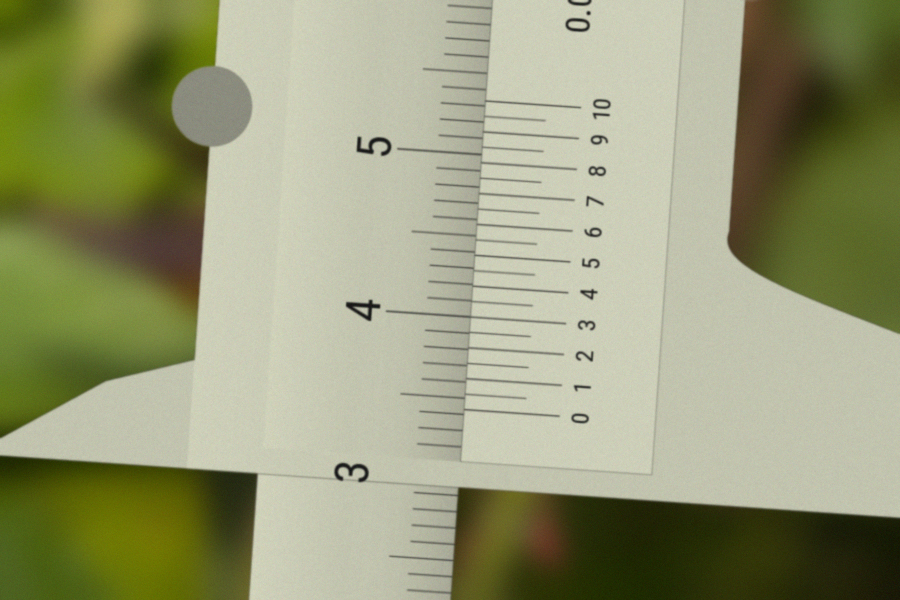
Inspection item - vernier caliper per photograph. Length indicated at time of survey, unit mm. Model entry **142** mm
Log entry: **34.3** mm
